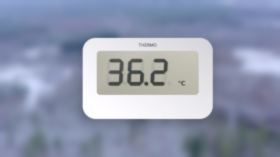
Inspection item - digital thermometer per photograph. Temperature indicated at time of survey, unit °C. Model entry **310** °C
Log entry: **36.2** °C
